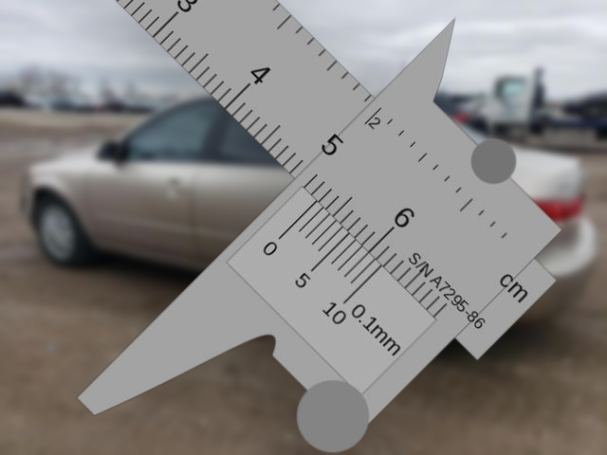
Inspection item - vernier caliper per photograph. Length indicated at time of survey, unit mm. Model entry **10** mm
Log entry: **52.8** mm
